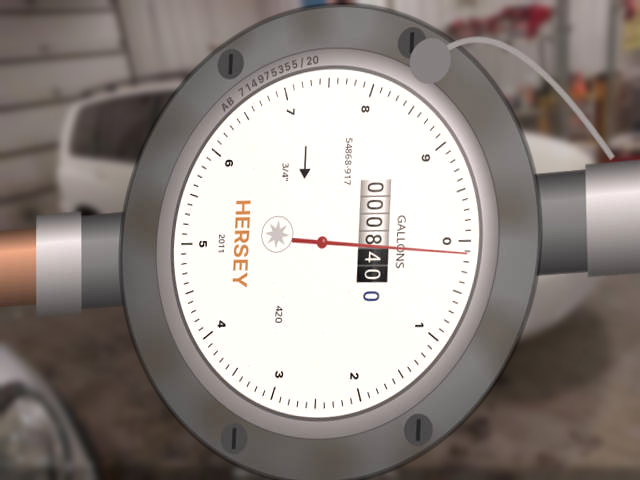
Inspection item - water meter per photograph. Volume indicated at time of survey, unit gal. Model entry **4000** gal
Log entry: **8400.1** gal
